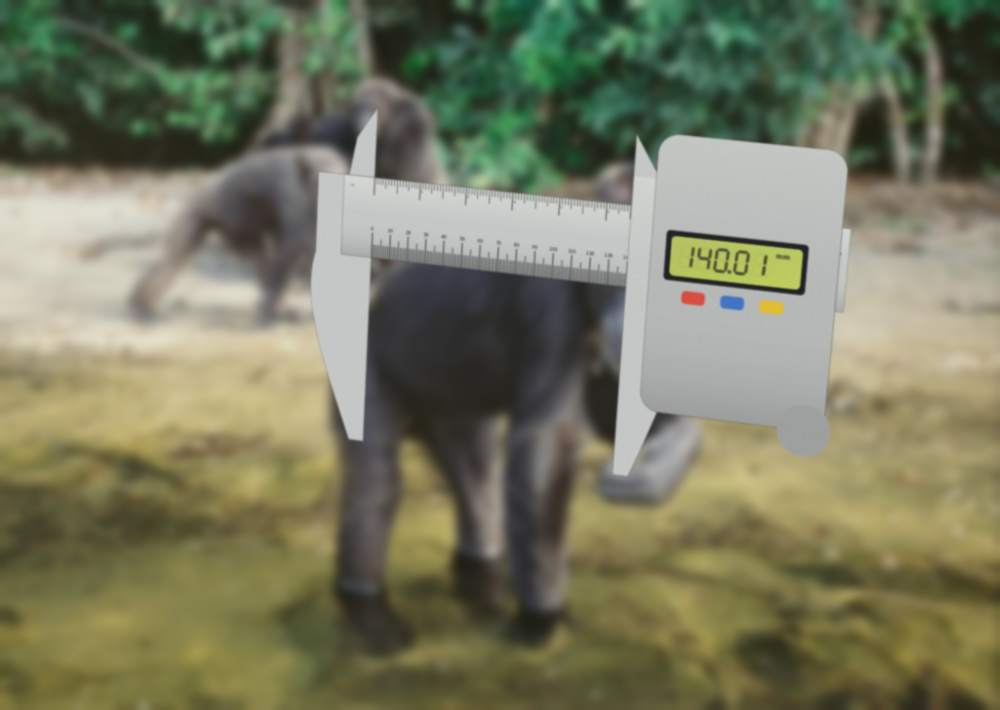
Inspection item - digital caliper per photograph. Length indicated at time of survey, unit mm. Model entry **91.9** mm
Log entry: **140.01** mm
